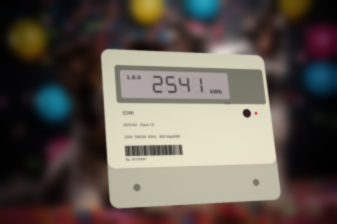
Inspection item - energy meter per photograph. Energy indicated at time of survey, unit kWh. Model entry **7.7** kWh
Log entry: **2541** kWh
